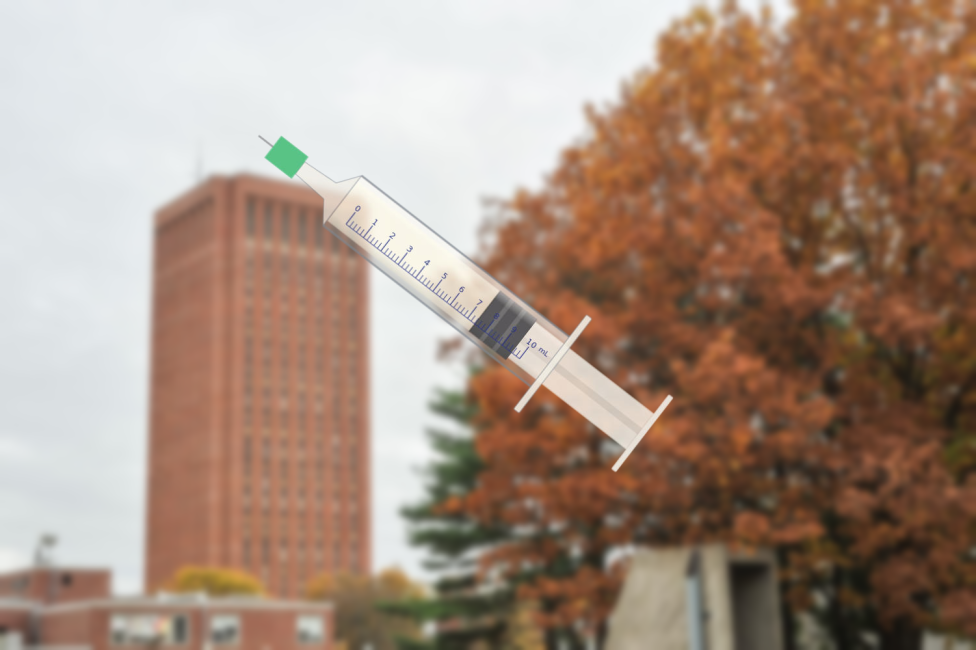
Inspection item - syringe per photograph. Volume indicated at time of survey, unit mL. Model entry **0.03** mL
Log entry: **7.4** mL
